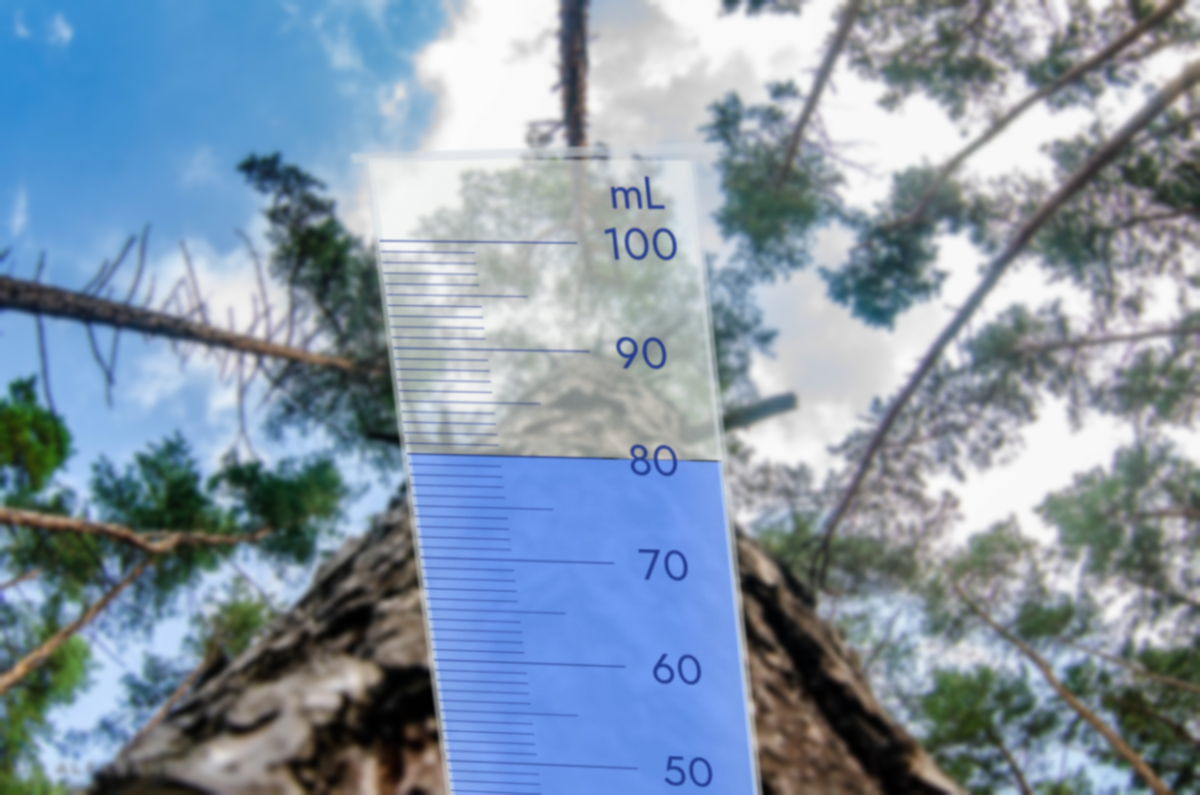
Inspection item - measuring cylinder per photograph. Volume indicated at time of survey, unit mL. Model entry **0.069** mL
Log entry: **80** mL
